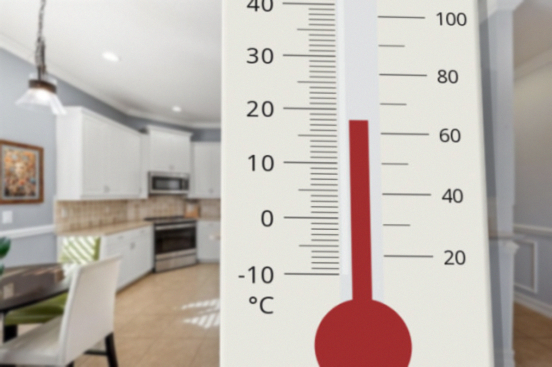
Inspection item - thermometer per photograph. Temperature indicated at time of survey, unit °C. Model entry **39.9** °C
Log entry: **18** °C
